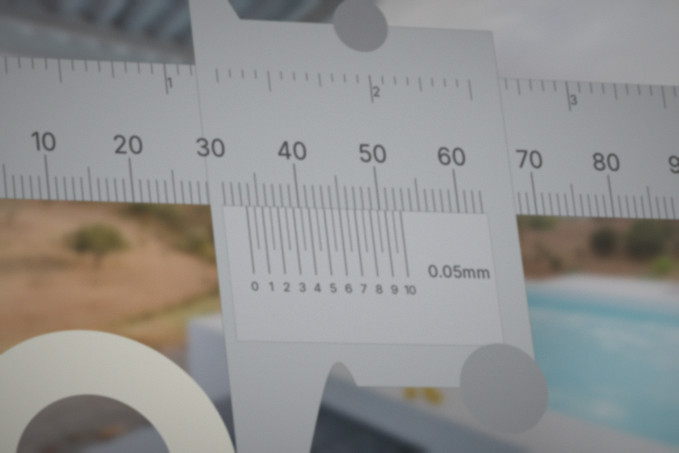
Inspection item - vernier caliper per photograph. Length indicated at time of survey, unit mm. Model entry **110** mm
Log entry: **33.6** mm
